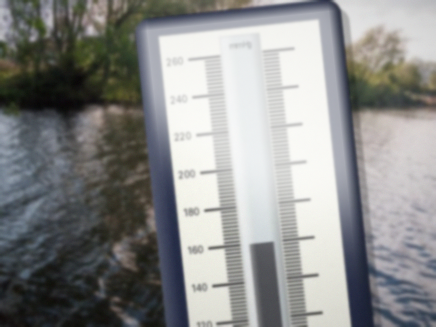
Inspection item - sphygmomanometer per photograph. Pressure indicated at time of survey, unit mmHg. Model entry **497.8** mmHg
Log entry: **160** mmHg
